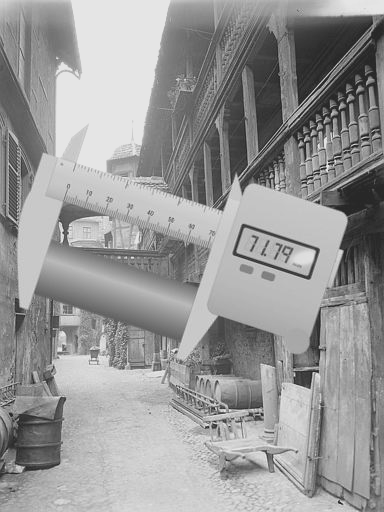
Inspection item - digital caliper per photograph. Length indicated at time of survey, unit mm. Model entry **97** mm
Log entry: **71.79** mm
